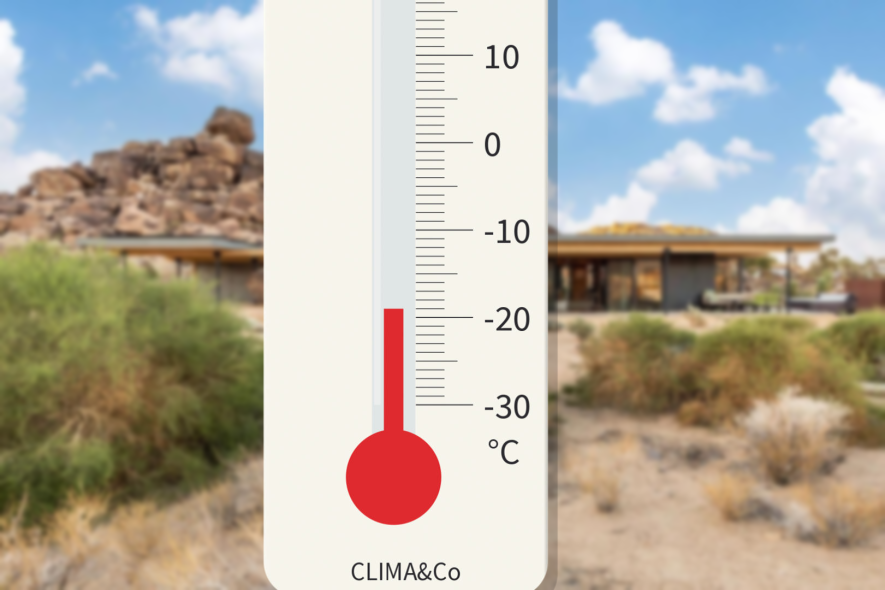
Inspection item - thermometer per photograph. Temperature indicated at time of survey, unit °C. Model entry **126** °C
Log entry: **-19** °C
